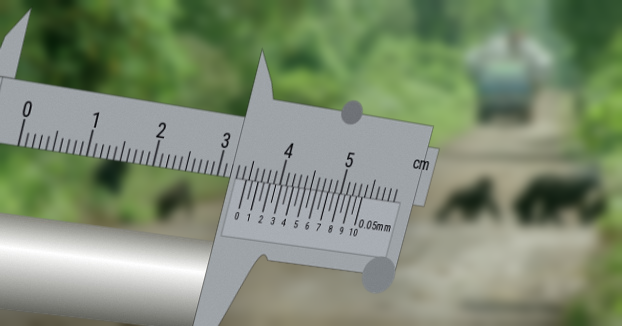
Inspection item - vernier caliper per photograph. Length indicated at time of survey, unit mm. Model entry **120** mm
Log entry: **34.6** mm
